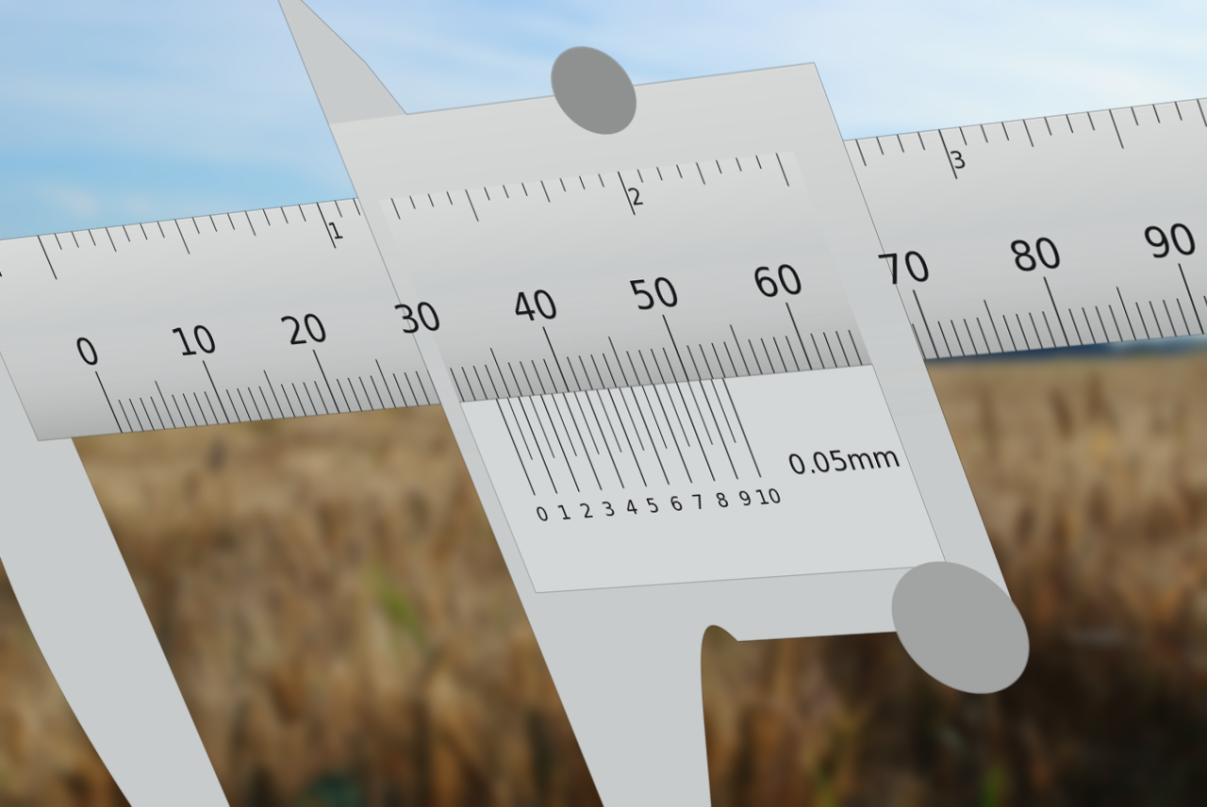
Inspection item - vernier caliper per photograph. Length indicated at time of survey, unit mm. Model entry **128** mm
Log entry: **33.8** mm
